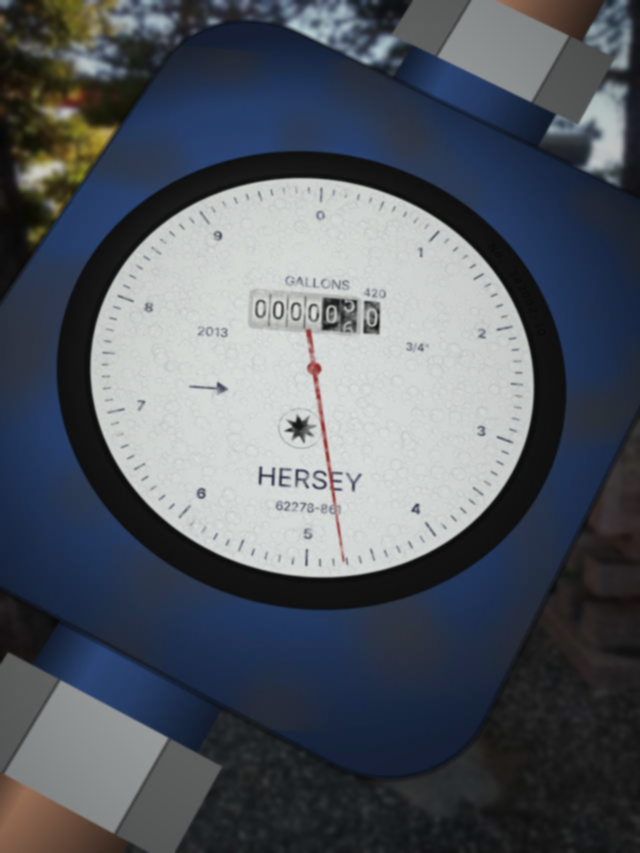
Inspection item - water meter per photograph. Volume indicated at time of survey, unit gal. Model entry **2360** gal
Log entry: **54.7** gal
